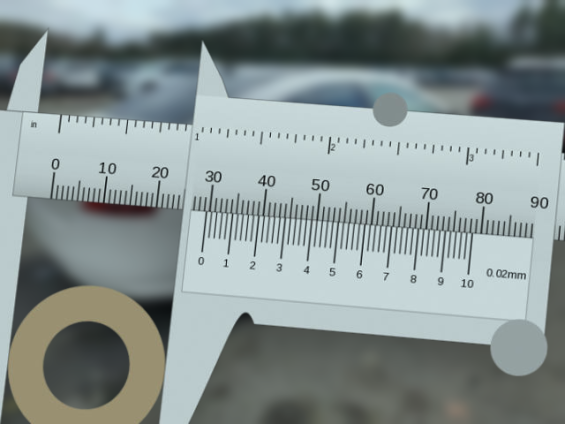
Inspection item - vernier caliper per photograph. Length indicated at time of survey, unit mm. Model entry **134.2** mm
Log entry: **29.4** mm
